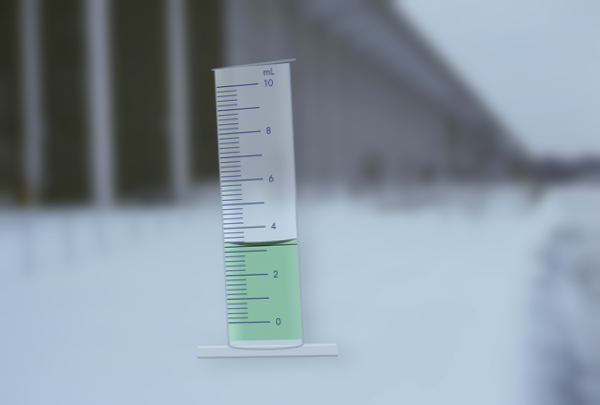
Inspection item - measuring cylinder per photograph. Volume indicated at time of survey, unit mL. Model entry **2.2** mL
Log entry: **3.2** mL
